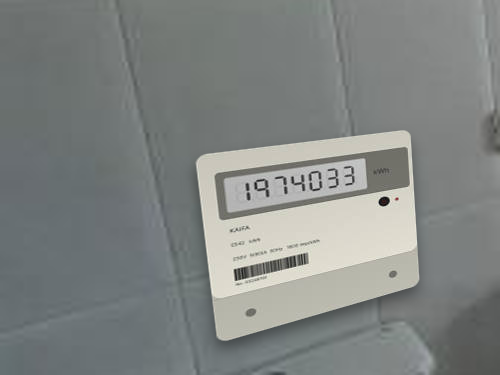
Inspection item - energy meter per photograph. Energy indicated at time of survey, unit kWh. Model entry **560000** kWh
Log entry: **1974033** kWh
